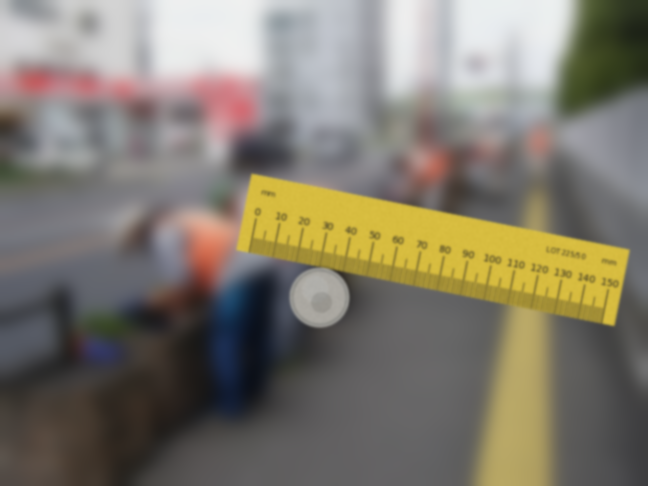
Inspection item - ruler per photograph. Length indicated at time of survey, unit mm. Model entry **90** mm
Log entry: **25** mm
